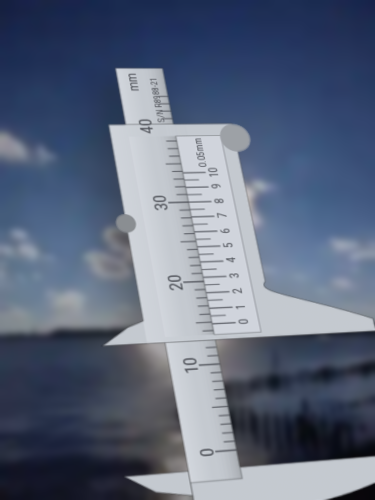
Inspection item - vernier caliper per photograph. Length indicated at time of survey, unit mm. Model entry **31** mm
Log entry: **14.8** mm
